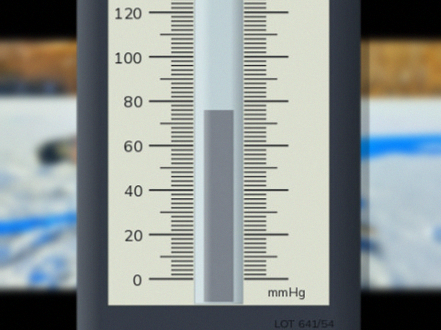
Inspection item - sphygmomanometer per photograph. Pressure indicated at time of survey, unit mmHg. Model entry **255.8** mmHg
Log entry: **76** mmHg
